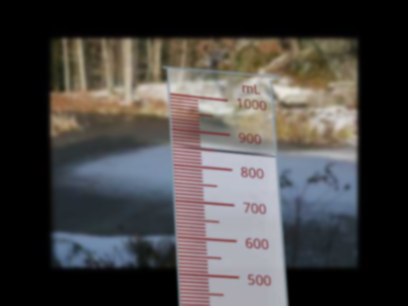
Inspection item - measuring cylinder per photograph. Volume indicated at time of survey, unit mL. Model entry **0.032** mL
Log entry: **850** mL
